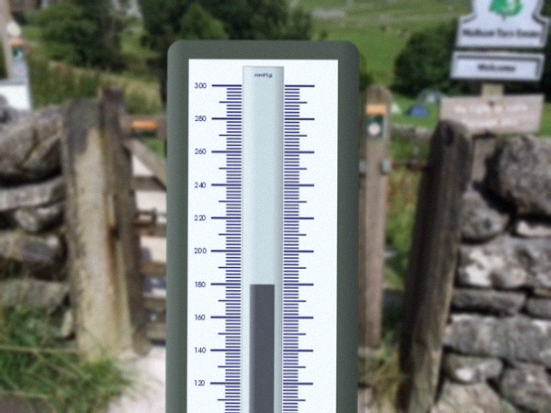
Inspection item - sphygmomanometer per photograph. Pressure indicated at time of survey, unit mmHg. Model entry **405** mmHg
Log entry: **180** mmHg
